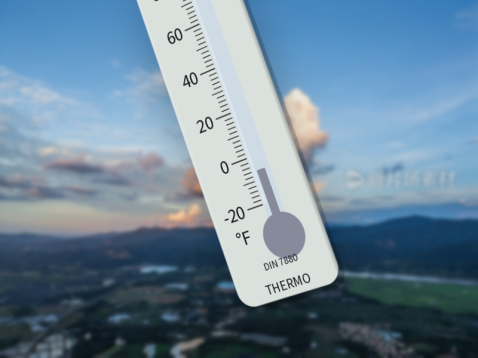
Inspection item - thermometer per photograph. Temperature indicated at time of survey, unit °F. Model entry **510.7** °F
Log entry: **-6** °F
